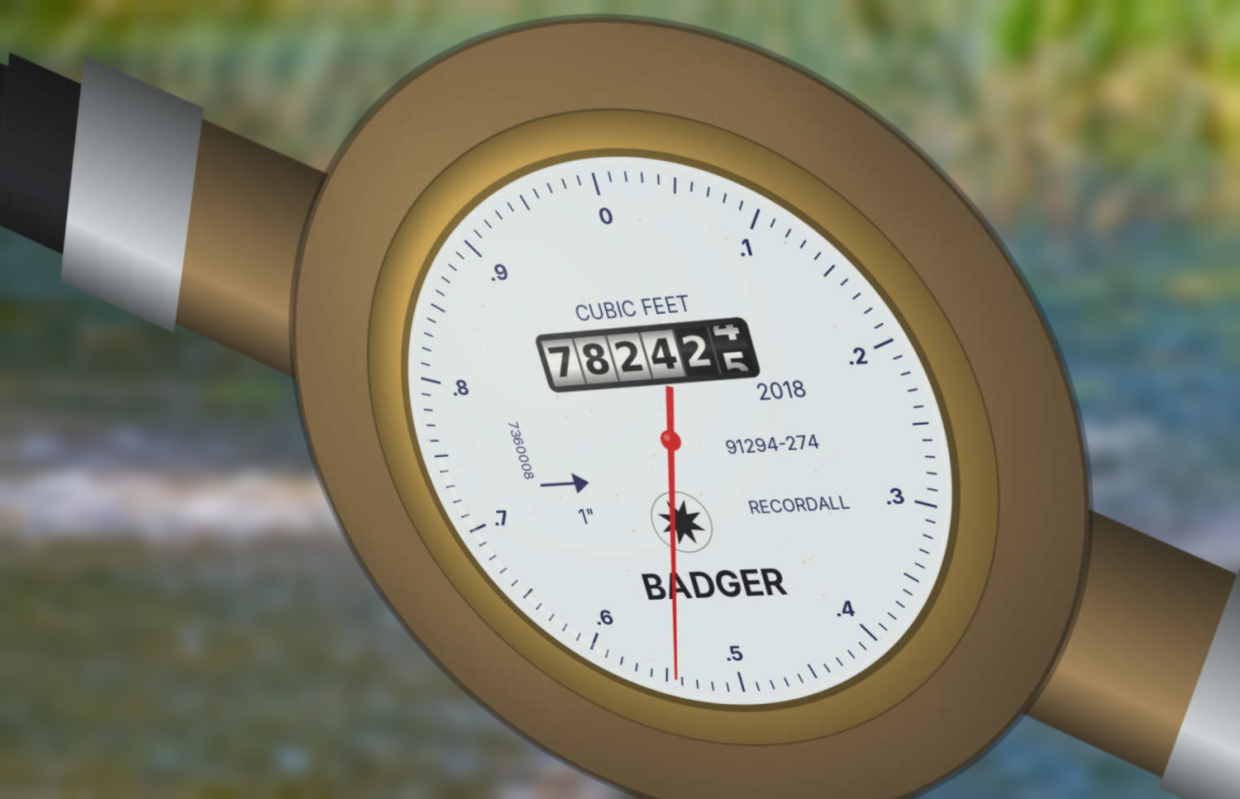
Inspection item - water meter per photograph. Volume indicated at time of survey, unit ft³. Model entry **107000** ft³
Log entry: **782424.54** ft³
